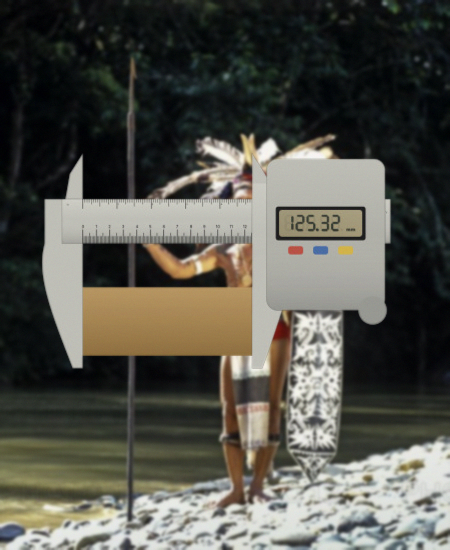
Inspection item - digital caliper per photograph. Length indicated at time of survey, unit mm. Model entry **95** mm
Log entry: **125.32** mm
